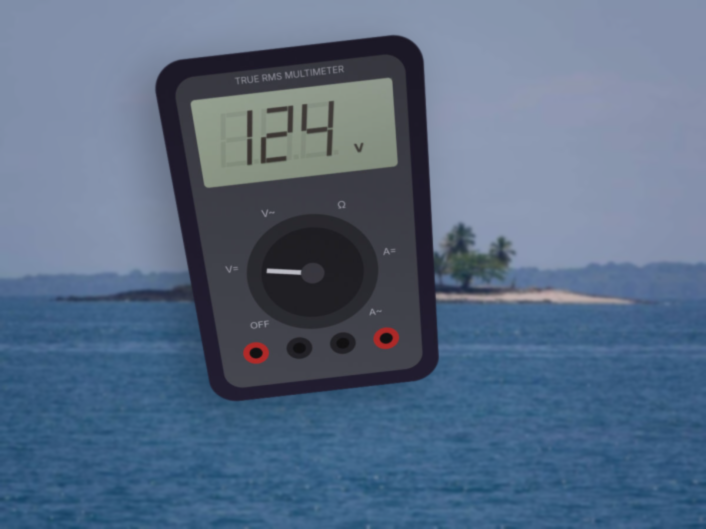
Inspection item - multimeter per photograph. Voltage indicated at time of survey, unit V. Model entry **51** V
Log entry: **124** V
